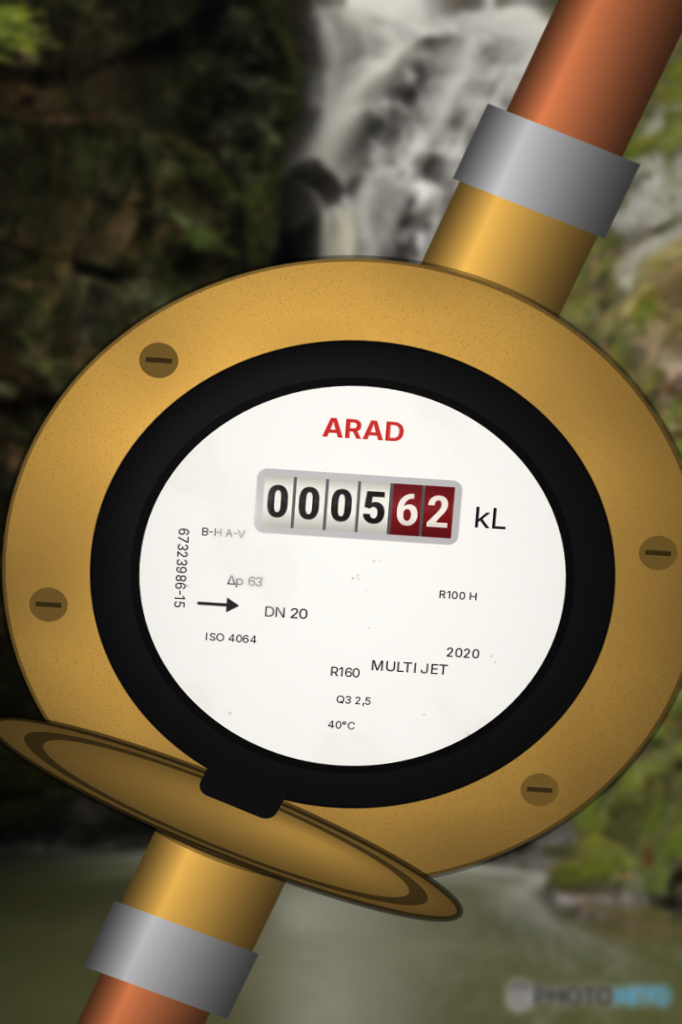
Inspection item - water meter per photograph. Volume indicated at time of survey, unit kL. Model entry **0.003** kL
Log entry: **5.62** kL
